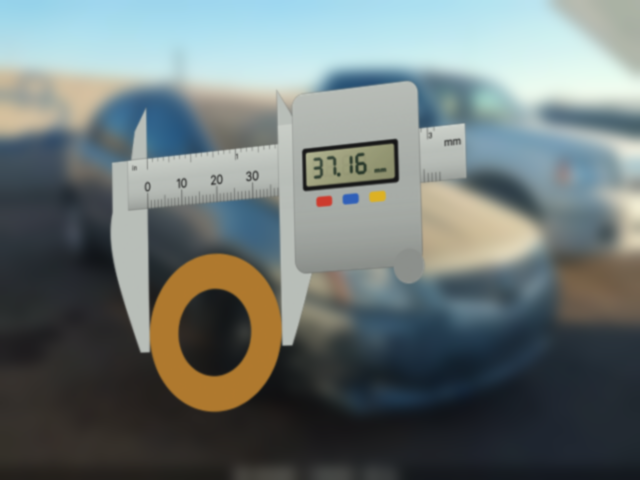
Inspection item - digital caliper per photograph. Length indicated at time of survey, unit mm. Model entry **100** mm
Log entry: **37.16** mm
